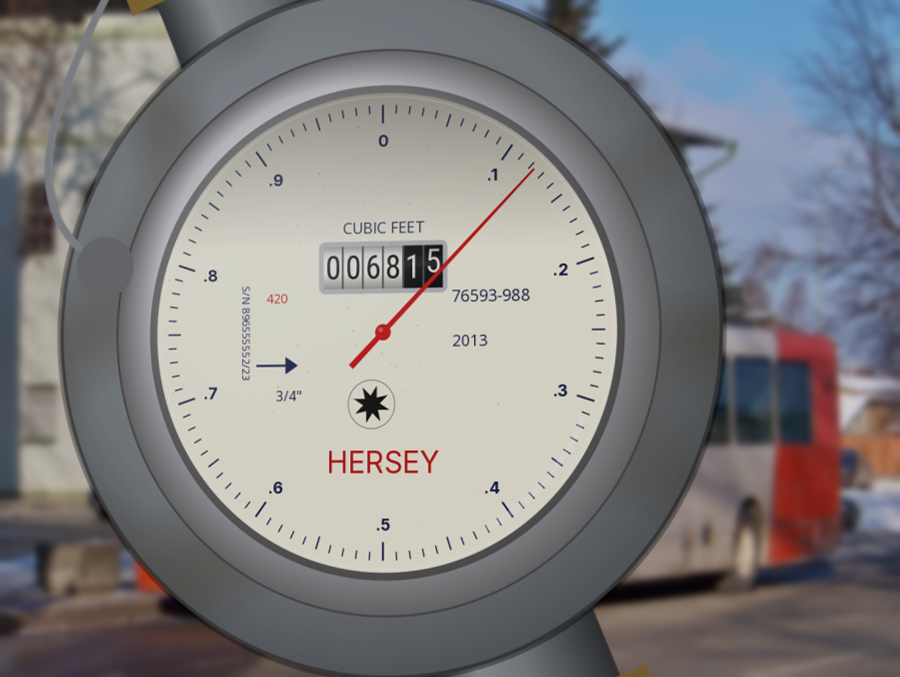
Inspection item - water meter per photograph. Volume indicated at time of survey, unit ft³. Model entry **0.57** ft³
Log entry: **6815.12** ft³
